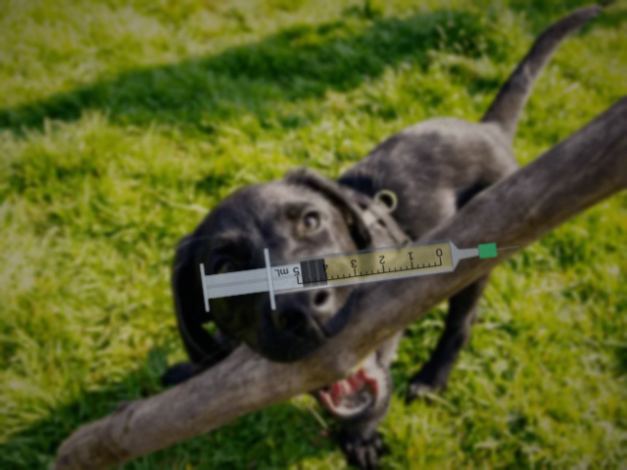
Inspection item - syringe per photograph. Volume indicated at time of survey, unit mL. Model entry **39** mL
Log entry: **4** mL
